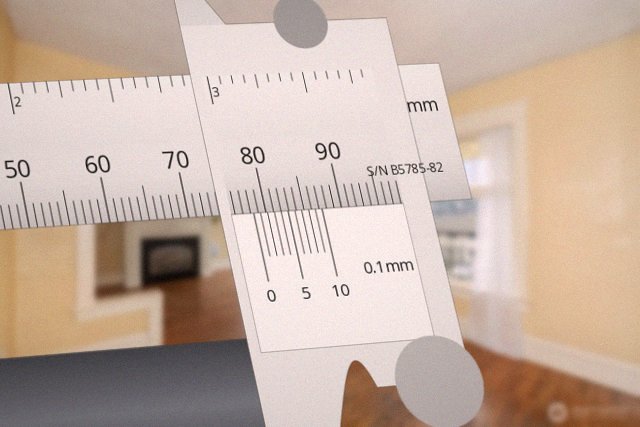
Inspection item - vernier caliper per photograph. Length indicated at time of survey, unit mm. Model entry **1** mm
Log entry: **78.4** mm
